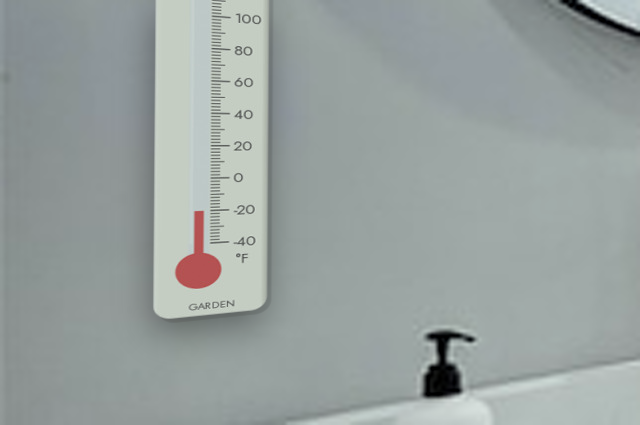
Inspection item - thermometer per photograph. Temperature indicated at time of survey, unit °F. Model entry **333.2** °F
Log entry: **-20** °F
